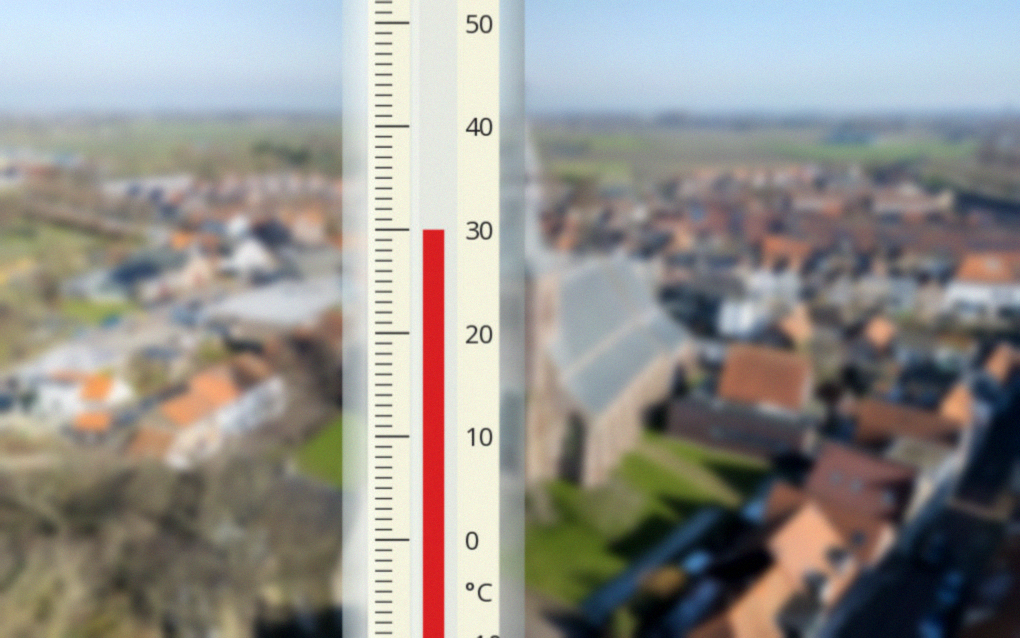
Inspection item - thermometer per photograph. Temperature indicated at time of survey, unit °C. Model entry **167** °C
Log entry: **30** °C
